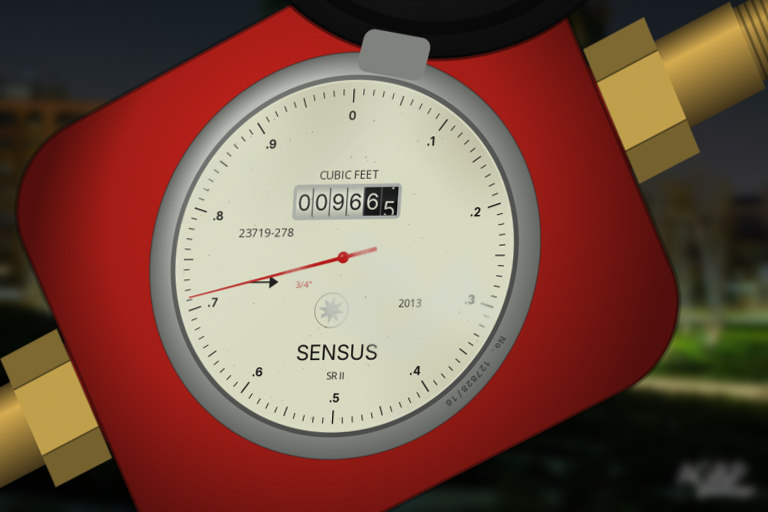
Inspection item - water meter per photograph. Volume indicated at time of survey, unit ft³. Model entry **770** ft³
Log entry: **9664.71** ft³
